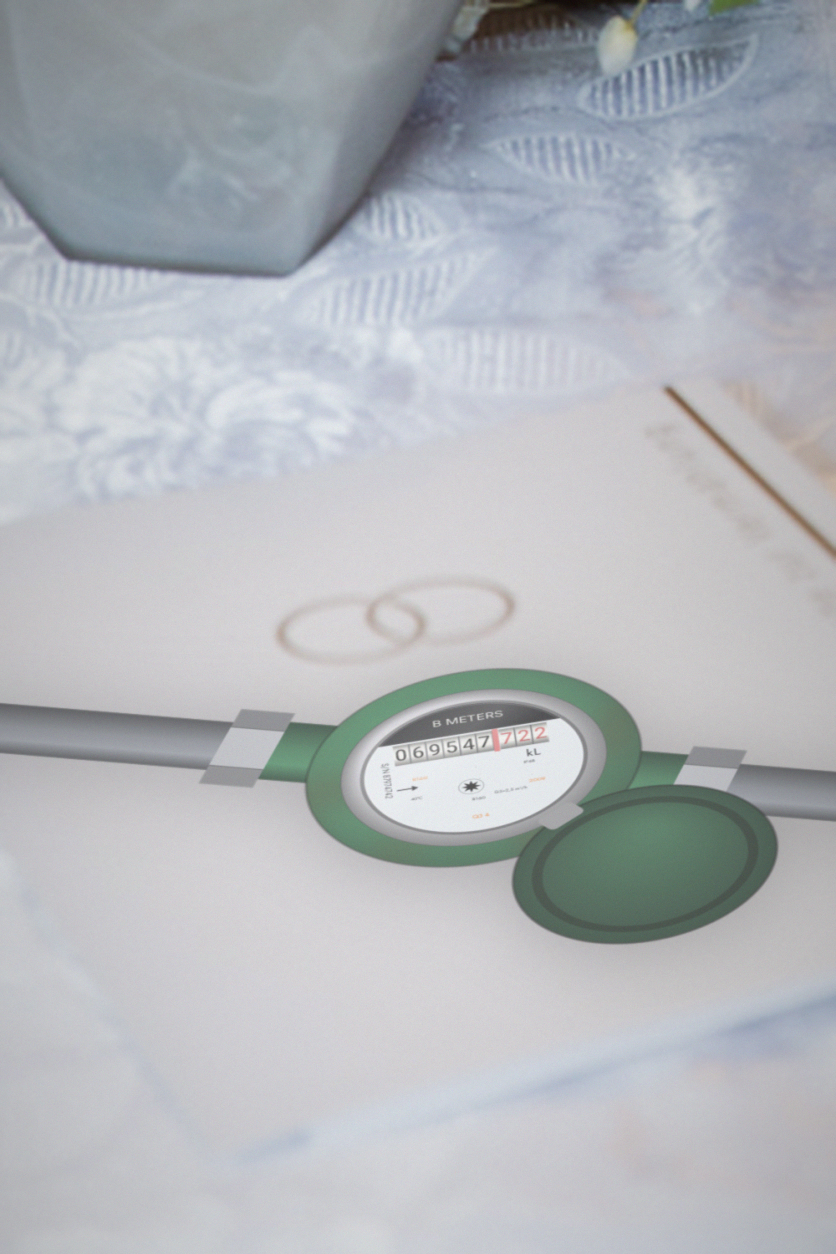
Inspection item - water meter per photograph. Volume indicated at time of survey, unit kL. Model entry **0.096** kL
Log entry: **69547.722** kL
